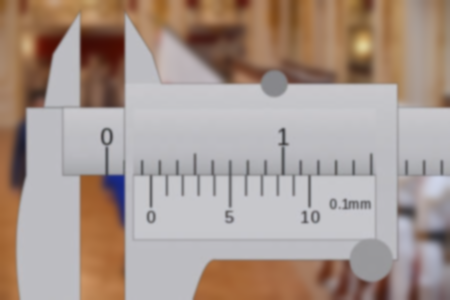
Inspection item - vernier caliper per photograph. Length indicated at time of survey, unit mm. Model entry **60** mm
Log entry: **2.5** mm
